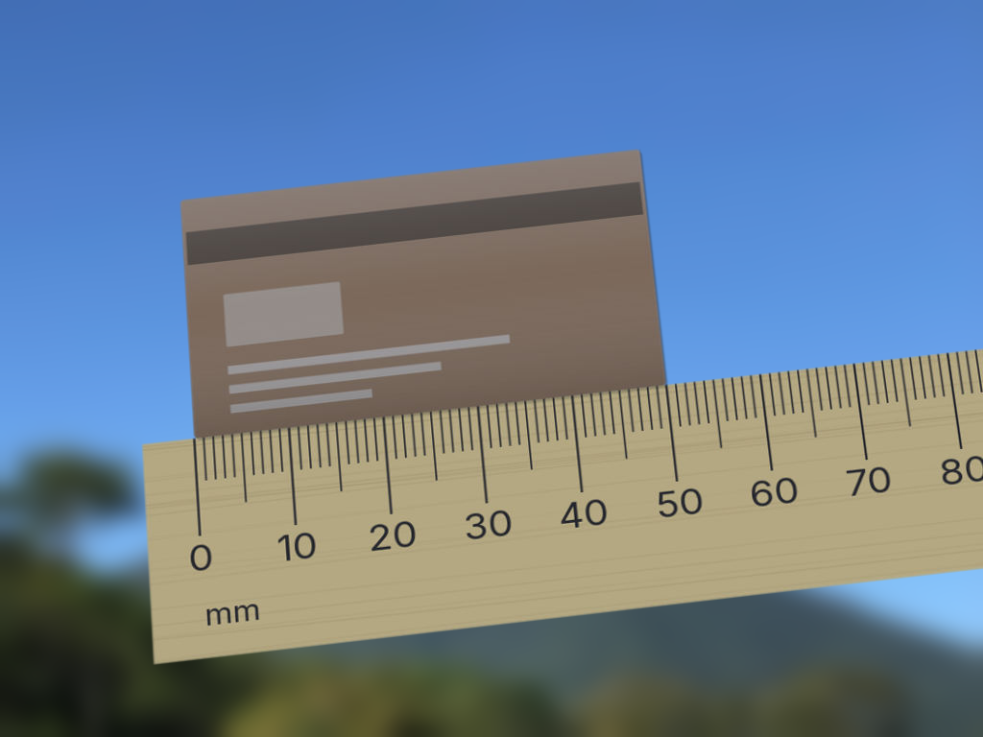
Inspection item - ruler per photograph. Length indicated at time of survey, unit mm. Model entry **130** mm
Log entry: **50** mm
